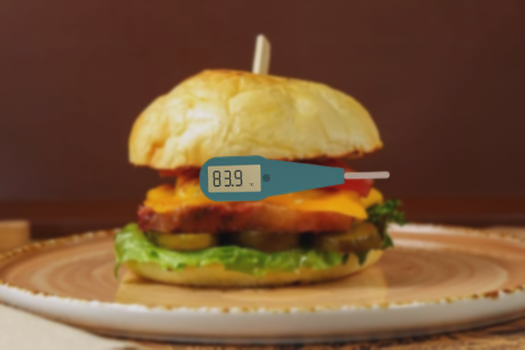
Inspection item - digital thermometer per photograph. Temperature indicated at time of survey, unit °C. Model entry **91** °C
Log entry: **83.9** °C
